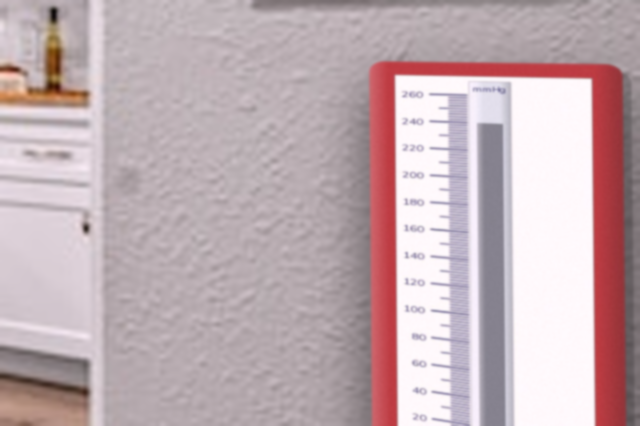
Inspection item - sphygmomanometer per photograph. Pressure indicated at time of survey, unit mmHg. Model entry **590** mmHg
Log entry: **240** mmHg
